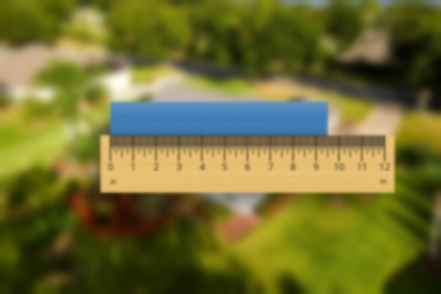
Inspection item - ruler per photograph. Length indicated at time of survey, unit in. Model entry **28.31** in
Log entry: **9.5** in
